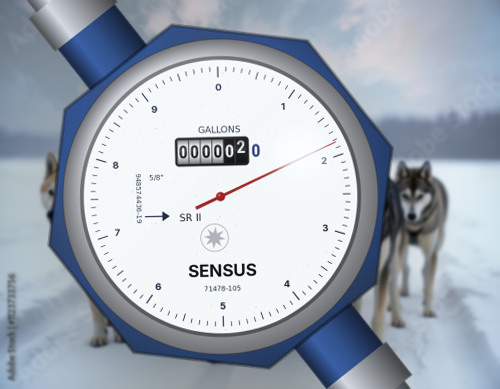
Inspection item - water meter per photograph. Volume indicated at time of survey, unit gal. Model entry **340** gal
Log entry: **21.8** gal
